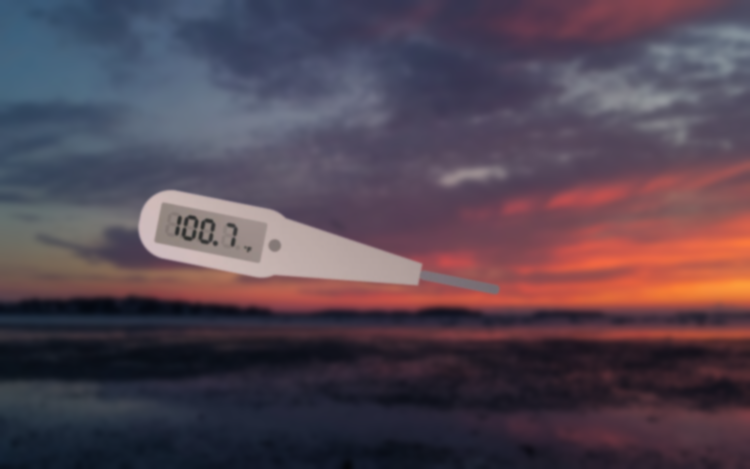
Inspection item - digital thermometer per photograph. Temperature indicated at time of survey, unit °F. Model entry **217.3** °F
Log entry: **100.7** °F
